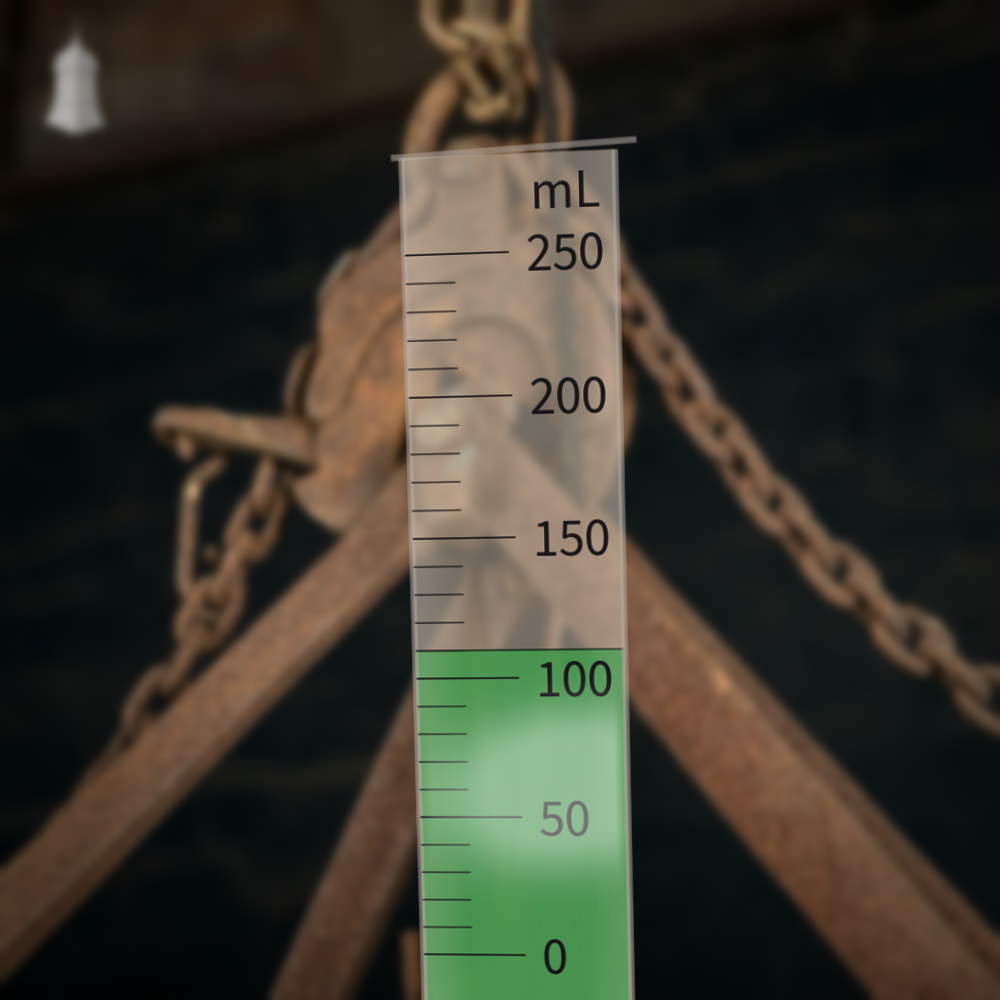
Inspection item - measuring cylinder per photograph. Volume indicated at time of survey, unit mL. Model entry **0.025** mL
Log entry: **110** mL
